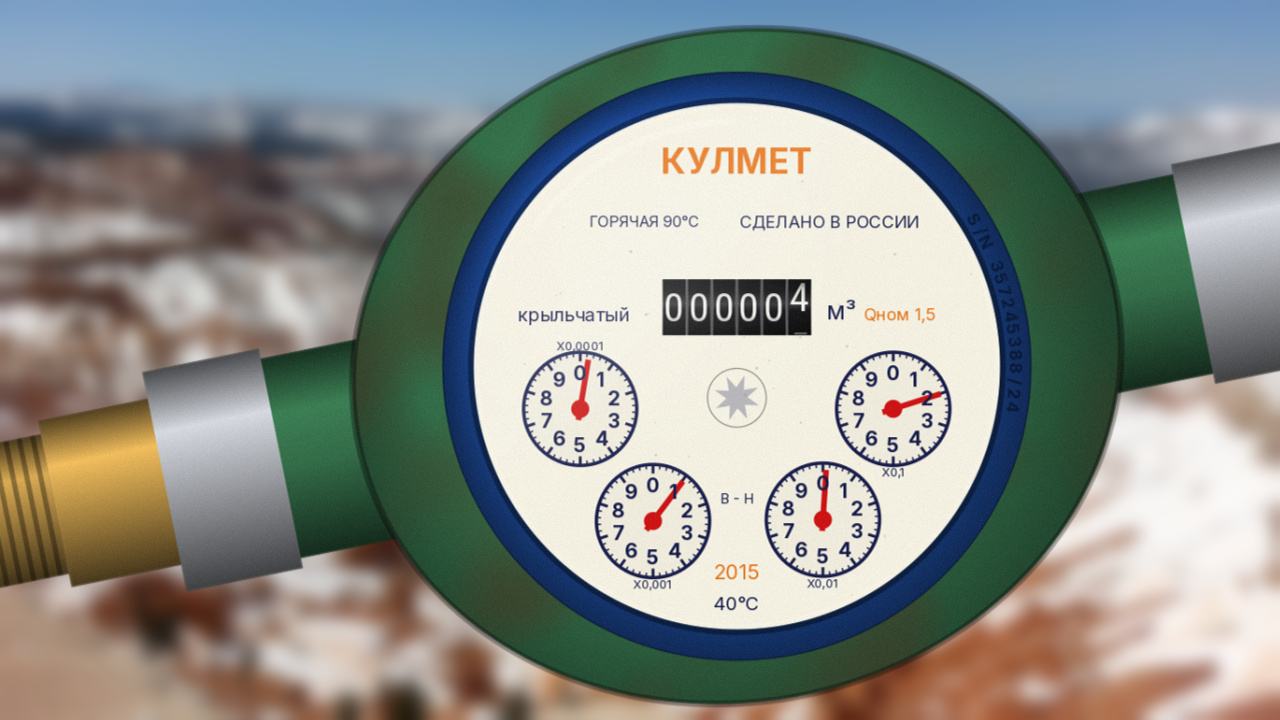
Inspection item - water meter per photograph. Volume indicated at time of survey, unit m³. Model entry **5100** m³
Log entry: **4.2010** m³
